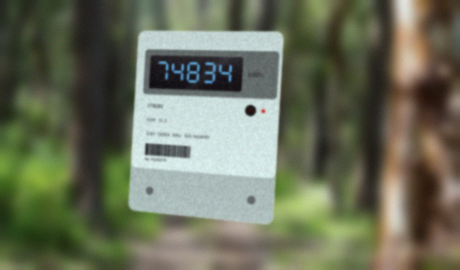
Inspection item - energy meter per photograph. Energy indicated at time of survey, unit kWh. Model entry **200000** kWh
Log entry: **74834** kWh
